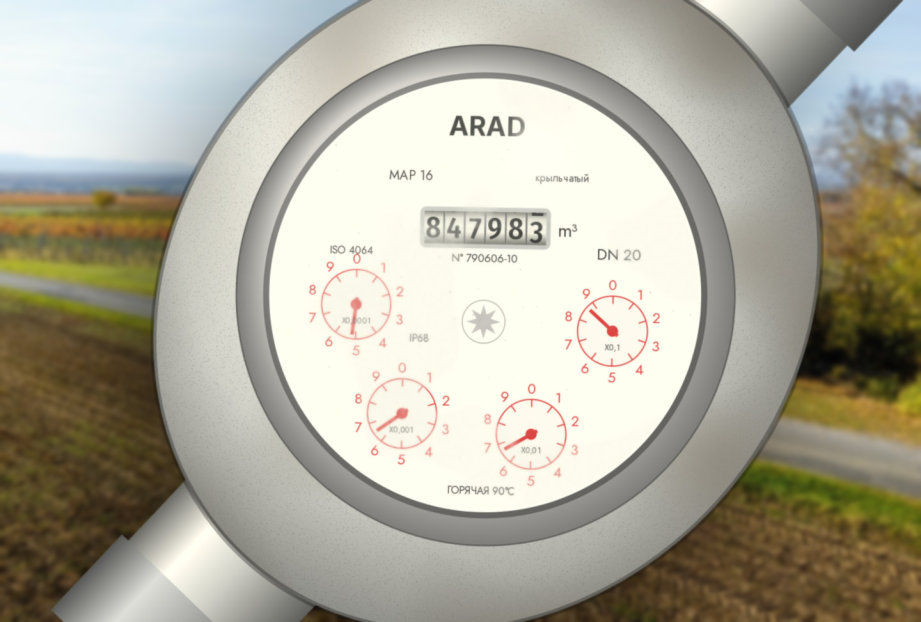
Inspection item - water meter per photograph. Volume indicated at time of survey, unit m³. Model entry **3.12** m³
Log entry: **847982.8665** m³
